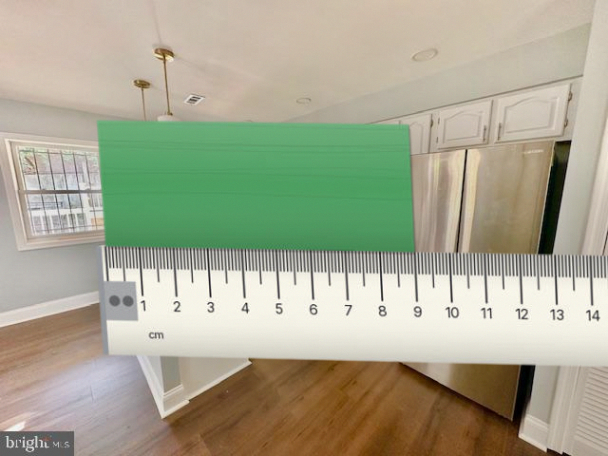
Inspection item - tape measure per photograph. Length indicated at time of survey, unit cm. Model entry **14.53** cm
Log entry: **9** cm
